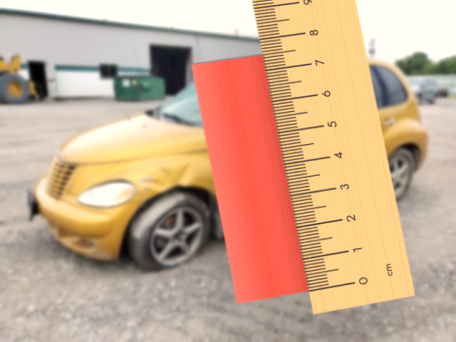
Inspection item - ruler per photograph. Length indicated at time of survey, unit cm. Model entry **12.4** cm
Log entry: **7.5** cm
